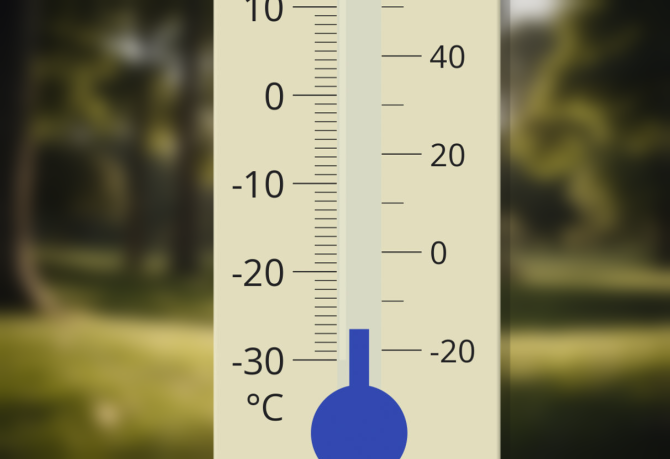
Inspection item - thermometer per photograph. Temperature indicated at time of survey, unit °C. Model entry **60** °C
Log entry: **-26.5** °C
